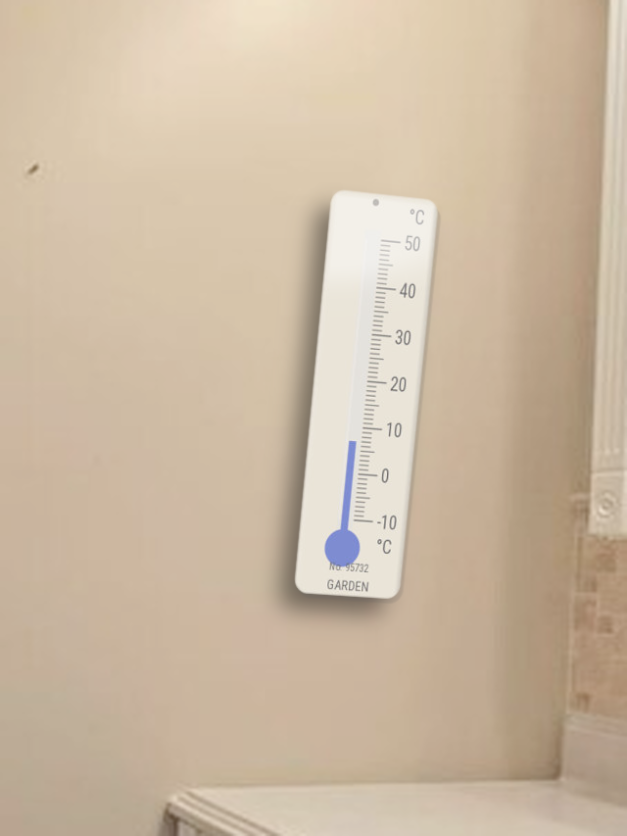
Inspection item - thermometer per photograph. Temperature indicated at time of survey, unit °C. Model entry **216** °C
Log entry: **7** °C
